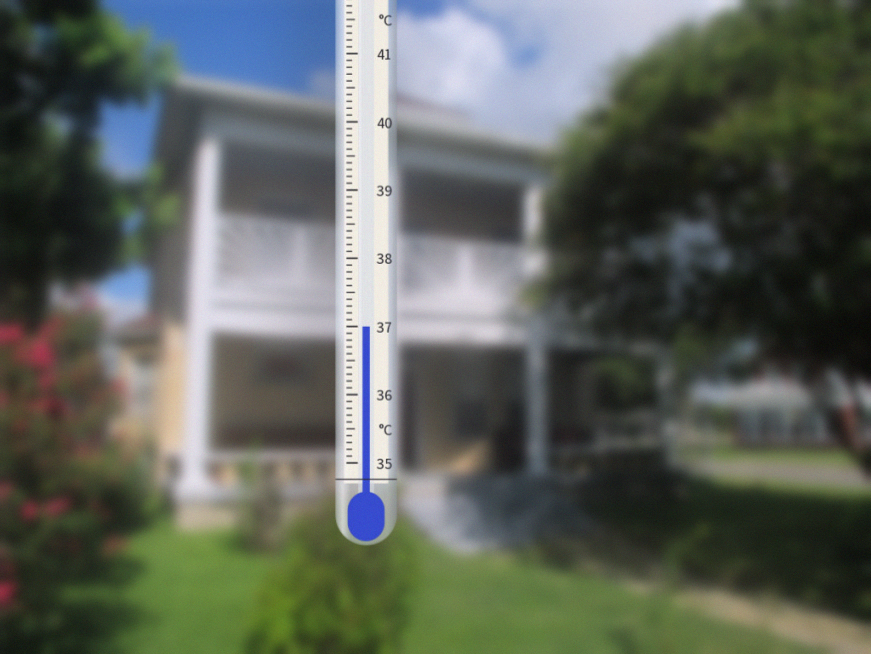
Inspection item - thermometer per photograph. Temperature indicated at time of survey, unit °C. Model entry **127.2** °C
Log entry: **37** °C
